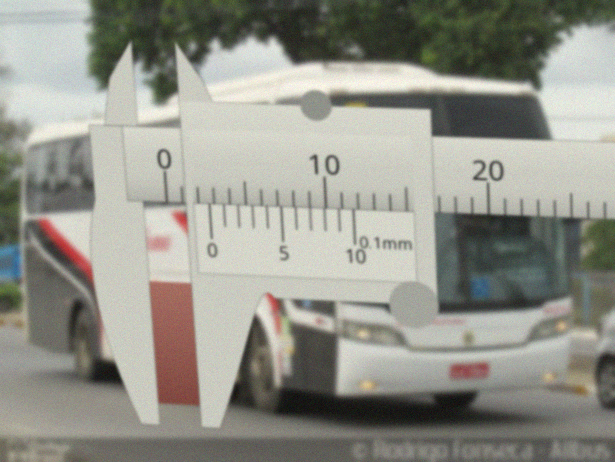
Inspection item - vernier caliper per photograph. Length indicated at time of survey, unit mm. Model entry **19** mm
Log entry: **2.7** mm
